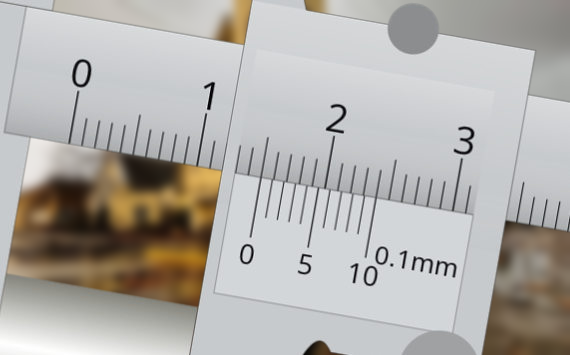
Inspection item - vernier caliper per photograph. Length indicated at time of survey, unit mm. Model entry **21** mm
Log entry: **15.0** mm
